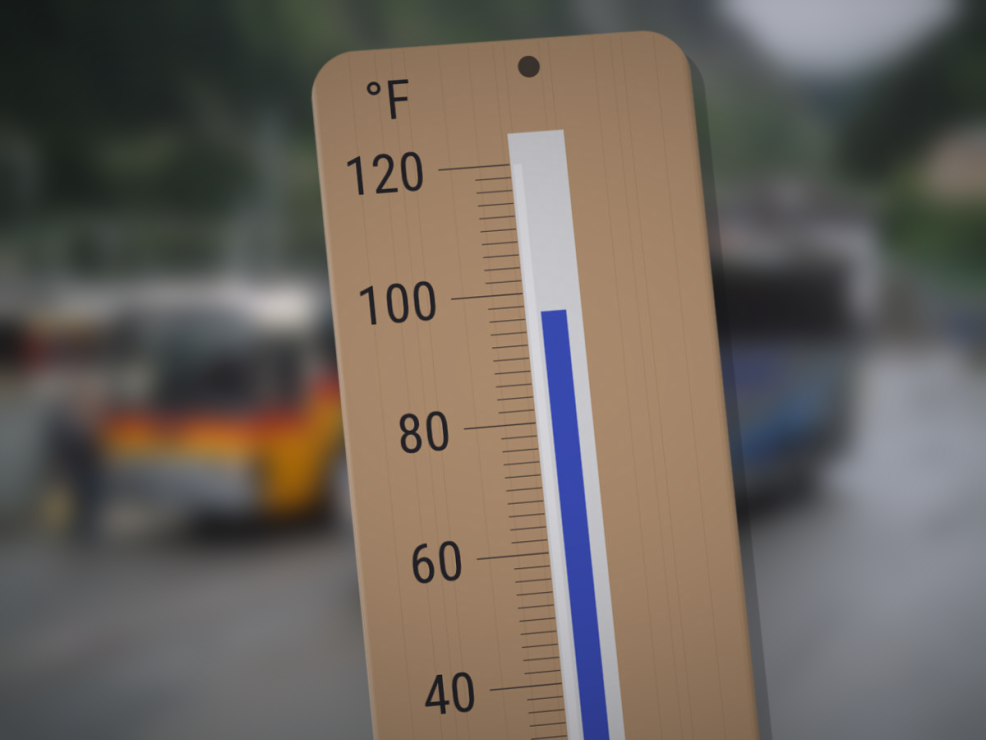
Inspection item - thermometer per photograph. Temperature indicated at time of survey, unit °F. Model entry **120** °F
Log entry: **97** °F
